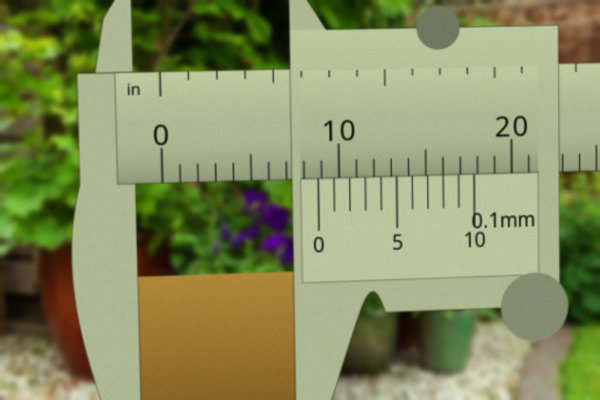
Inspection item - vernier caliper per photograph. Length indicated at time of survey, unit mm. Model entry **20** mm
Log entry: **8.8** mm
